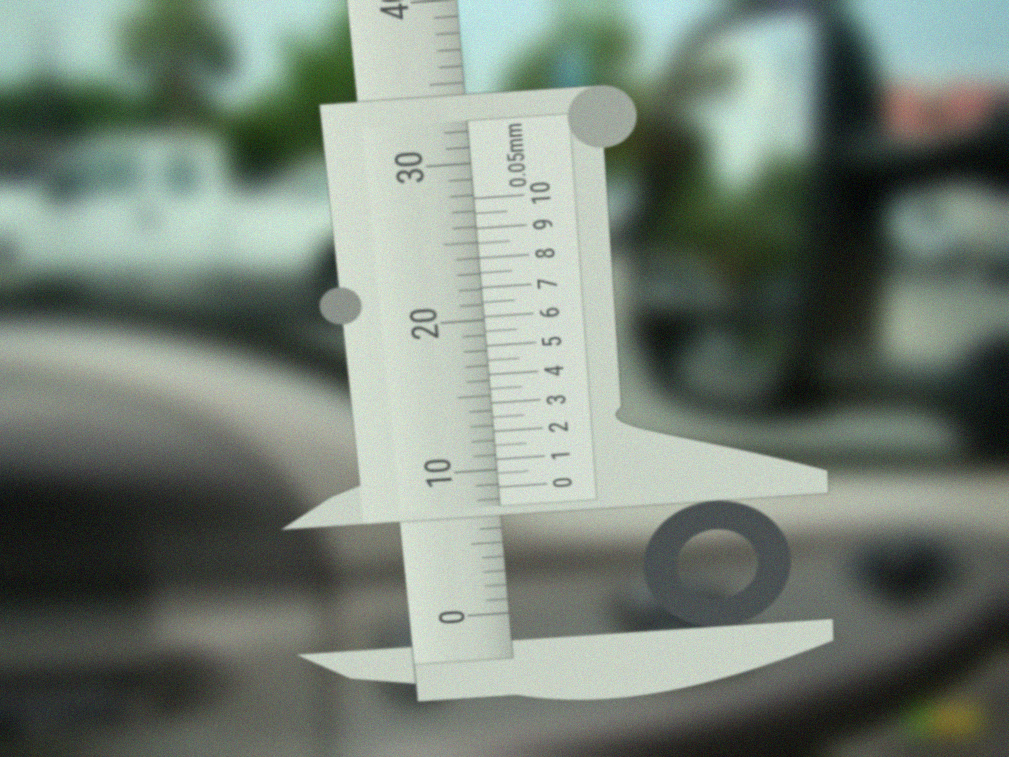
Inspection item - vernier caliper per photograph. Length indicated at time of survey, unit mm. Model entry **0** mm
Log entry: **8.8** mm
